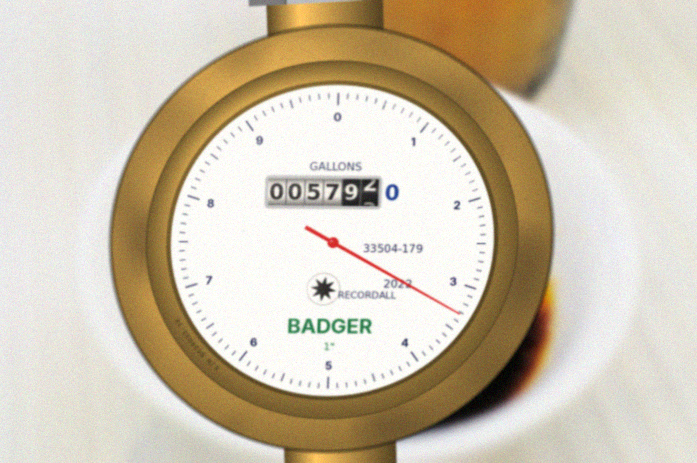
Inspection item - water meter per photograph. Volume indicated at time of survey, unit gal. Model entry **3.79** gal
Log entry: **57923.3** gal
